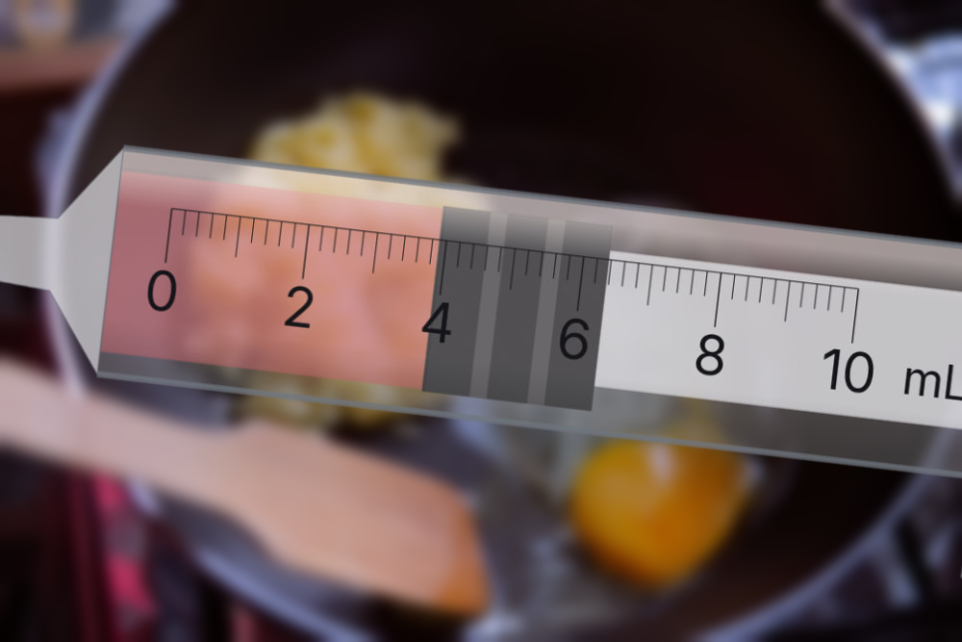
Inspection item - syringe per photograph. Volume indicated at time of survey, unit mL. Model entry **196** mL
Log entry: **3.9** mL
